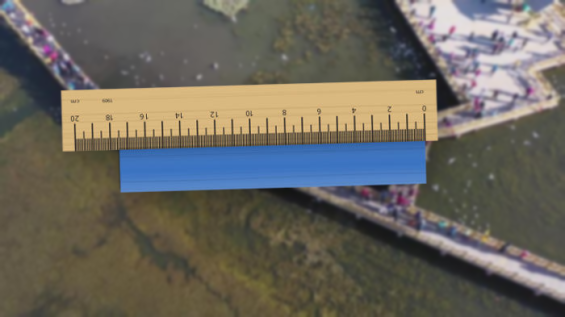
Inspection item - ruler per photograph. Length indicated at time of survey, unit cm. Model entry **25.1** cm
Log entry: **17.5** cm
